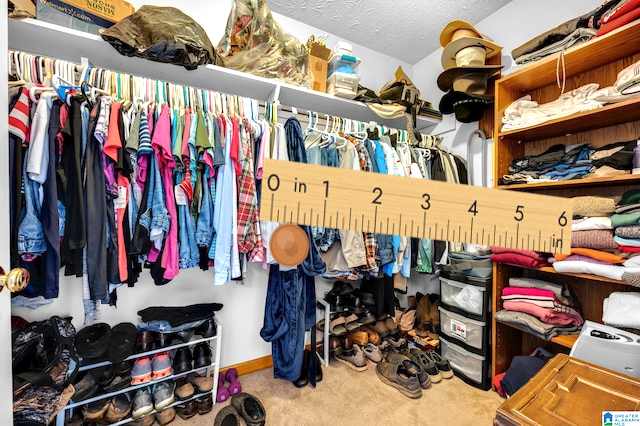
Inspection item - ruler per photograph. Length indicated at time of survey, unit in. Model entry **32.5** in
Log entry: **0.75** in
